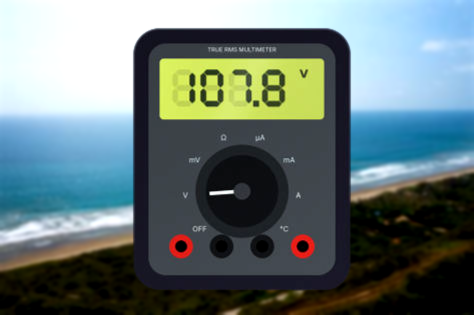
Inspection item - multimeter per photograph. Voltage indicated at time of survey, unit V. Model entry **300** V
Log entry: **107.8** V
